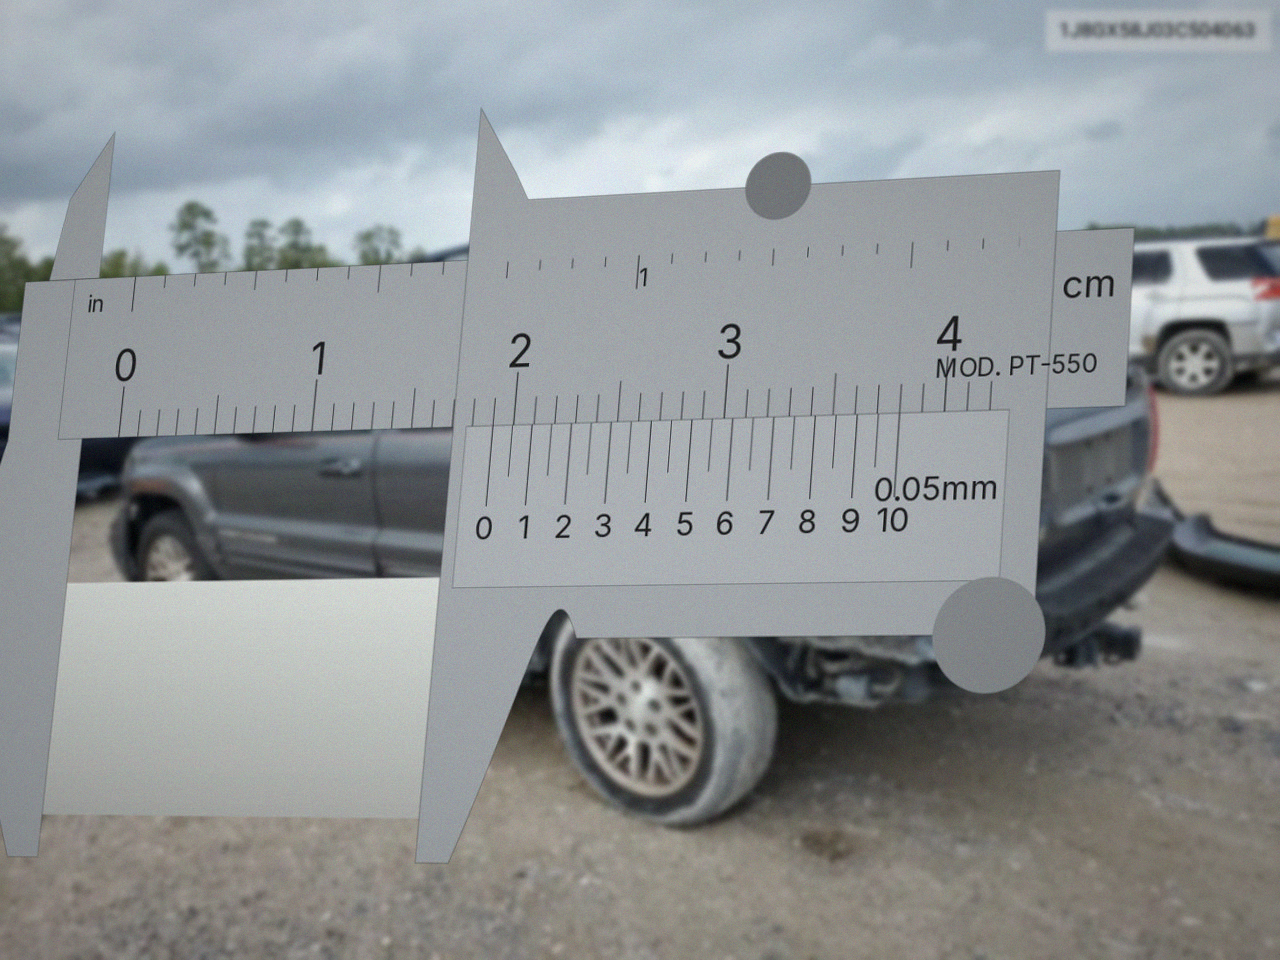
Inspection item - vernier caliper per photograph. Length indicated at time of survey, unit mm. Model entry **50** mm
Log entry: **19.0** mm
